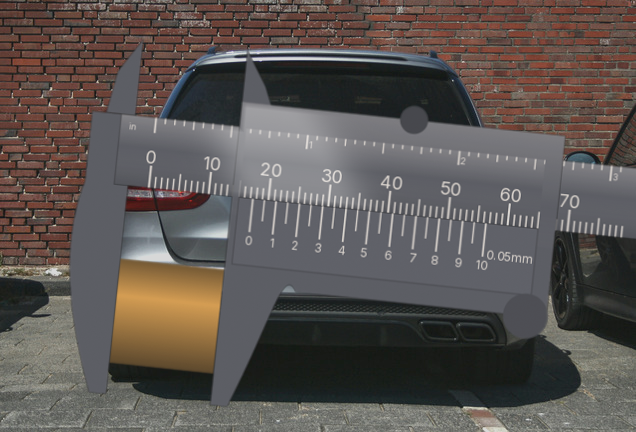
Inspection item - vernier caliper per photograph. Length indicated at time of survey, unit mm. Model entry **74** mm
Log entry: **17.4** mm
